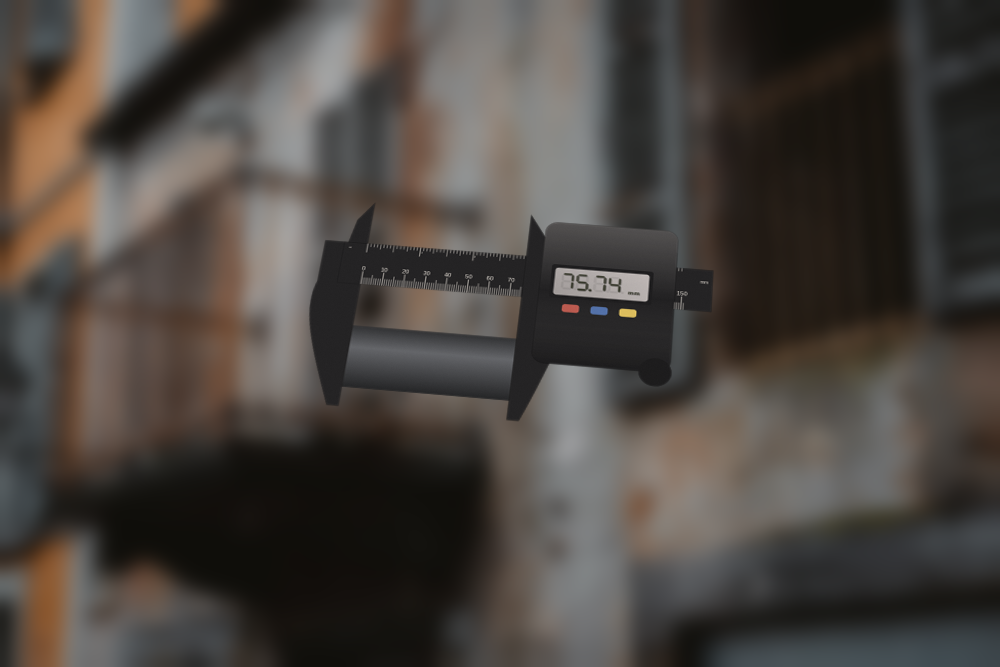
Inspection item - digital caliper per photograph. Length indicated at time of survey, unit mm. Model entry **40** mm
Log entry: **75.74** mm
